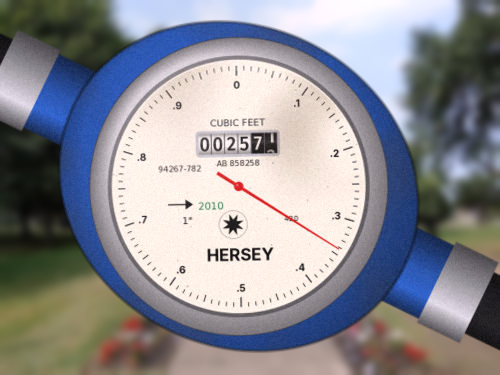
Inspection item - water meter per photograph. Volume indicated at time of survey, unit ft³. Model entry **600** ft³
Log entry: **2571.34** ft³
